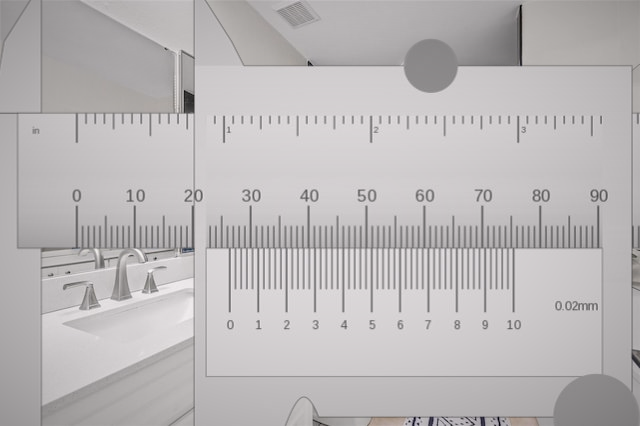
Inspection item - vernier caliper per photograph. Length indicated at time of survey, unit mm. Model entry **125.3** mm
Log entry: **26.4** mm
